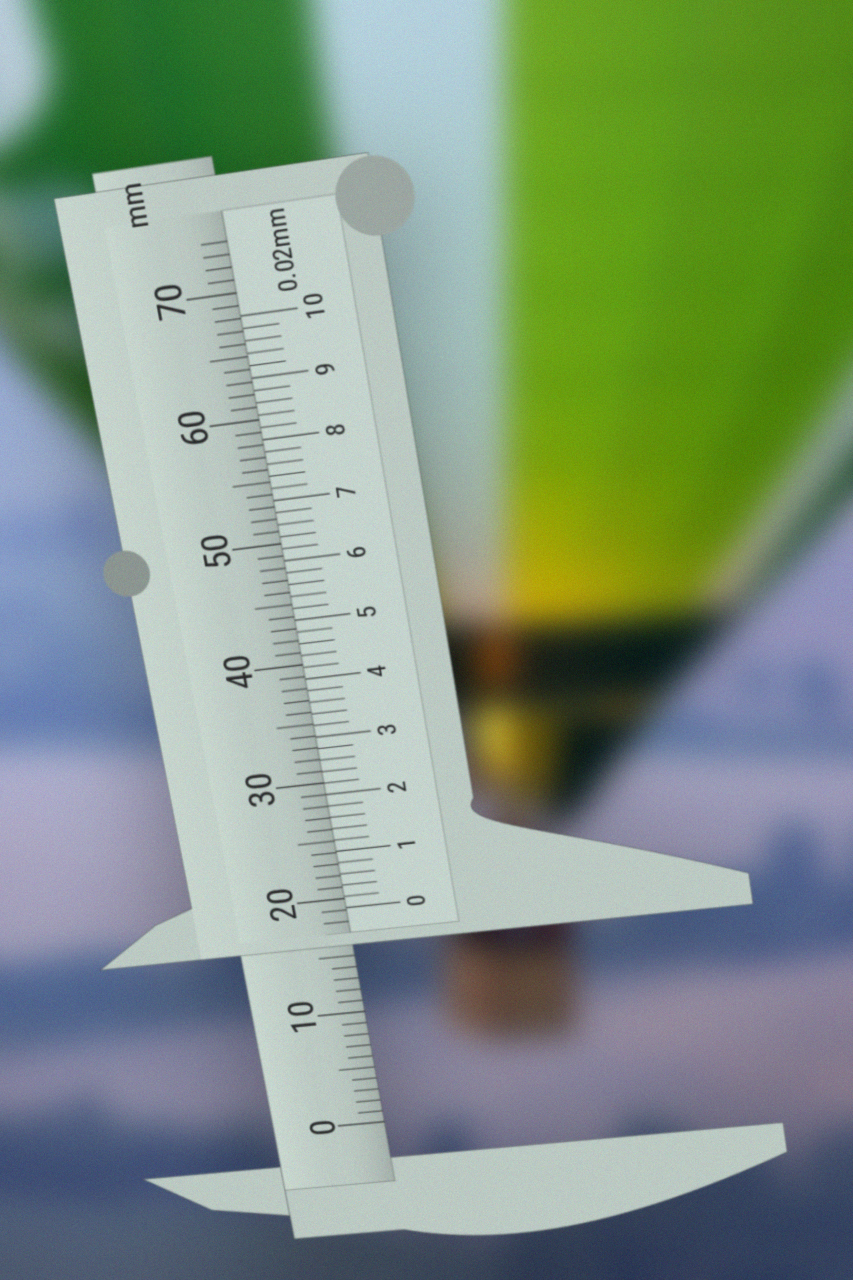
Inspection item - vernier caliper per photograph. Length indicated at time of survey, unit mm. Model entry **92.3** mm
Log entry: **19.2** mm
